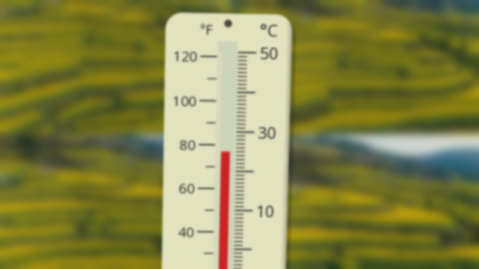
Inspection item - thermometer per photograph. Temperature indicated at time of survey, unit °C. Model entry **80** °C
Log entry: **25** °C
